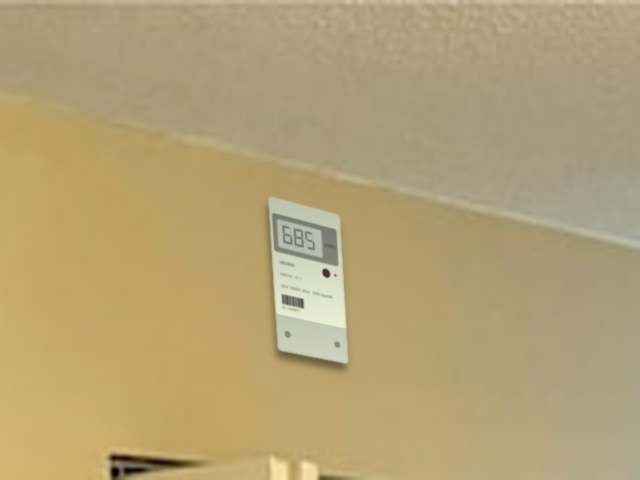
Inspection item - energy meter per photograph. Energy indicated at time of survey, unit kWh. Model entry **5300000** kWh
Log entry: **685** kWh
